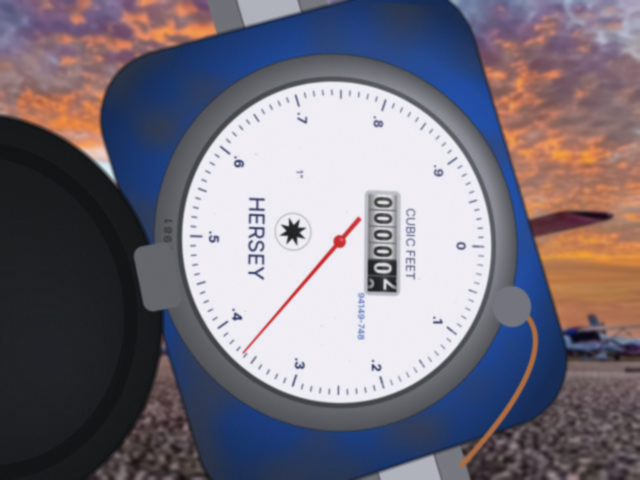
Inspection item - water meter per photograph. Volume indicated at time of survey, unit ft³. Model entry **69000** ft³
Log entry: **2.36** ft³
